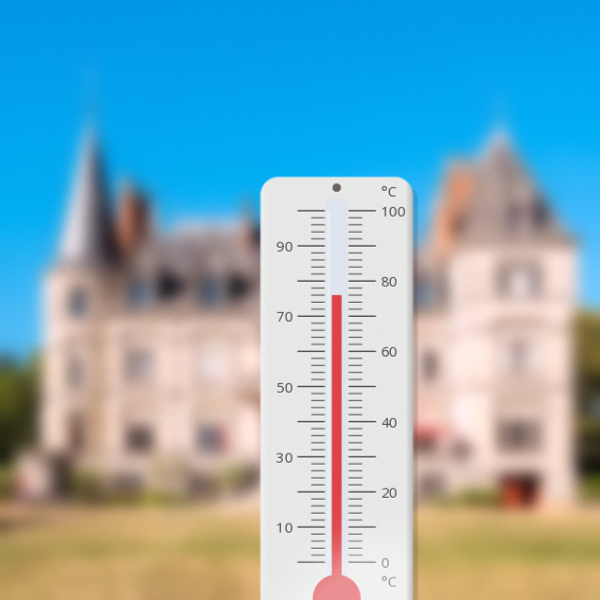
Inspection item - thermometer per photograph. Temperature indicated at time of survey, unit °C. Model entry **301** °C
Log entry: **76** °C
